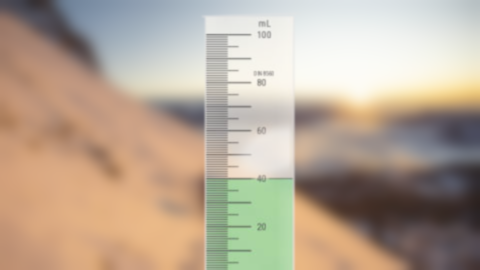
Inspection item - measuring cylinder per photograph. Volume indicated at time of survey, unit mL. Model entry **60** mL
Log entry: **40** mL
